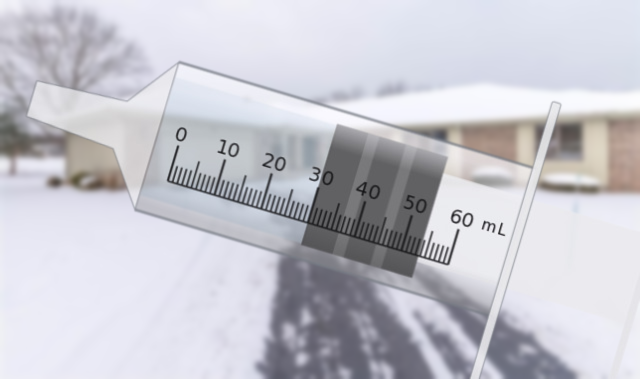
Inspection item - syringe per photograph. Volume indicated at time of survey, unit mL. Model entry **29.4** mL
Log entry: **30** mL
